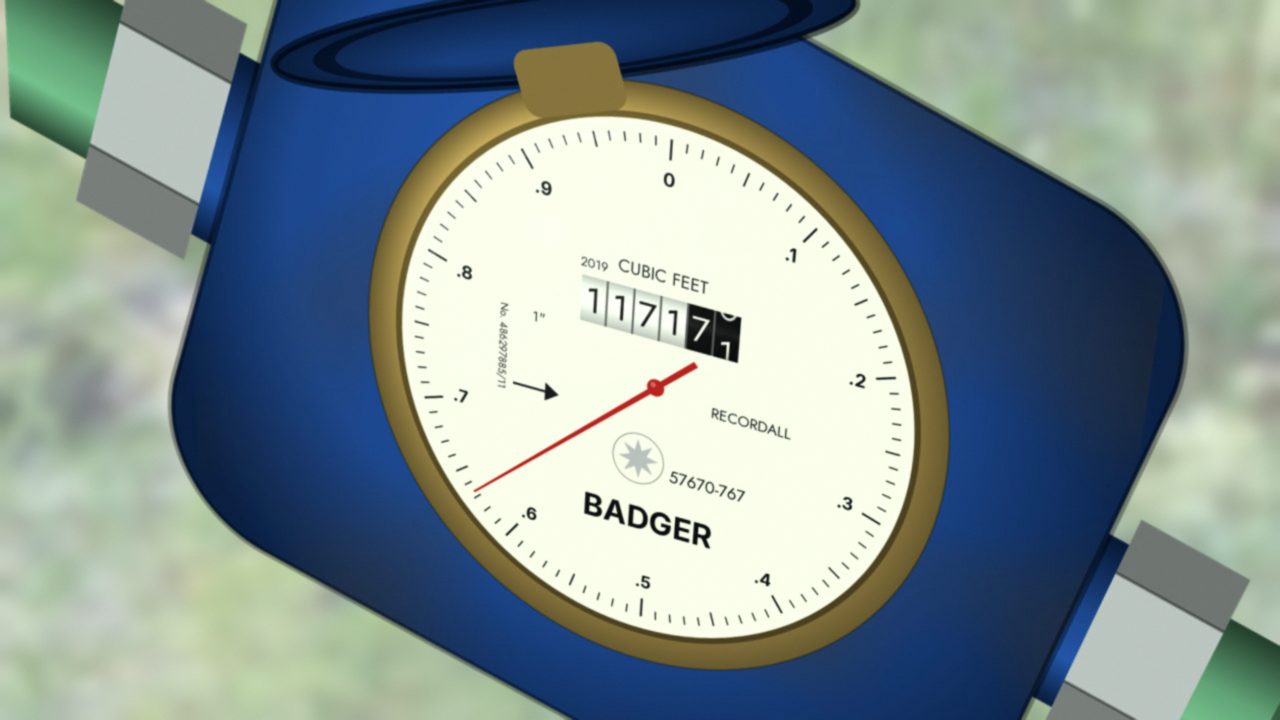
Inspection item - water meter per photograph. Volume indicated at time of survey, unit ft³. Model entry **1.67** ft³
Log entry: **117170.63** ft³
